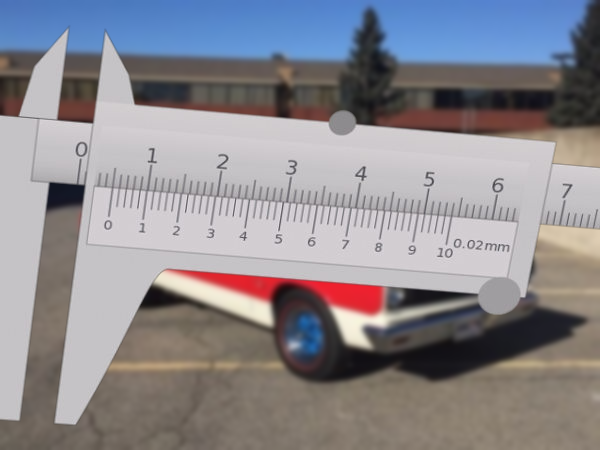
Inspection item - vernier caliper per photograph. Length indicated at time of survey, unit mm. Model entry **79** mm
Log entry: **5.0** mm
